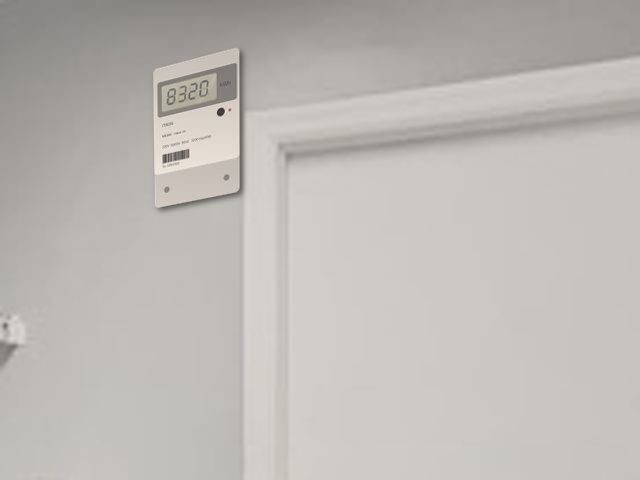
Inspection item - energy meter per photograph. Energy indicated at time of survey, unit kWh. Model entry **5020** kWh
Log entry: **8320** kWh
